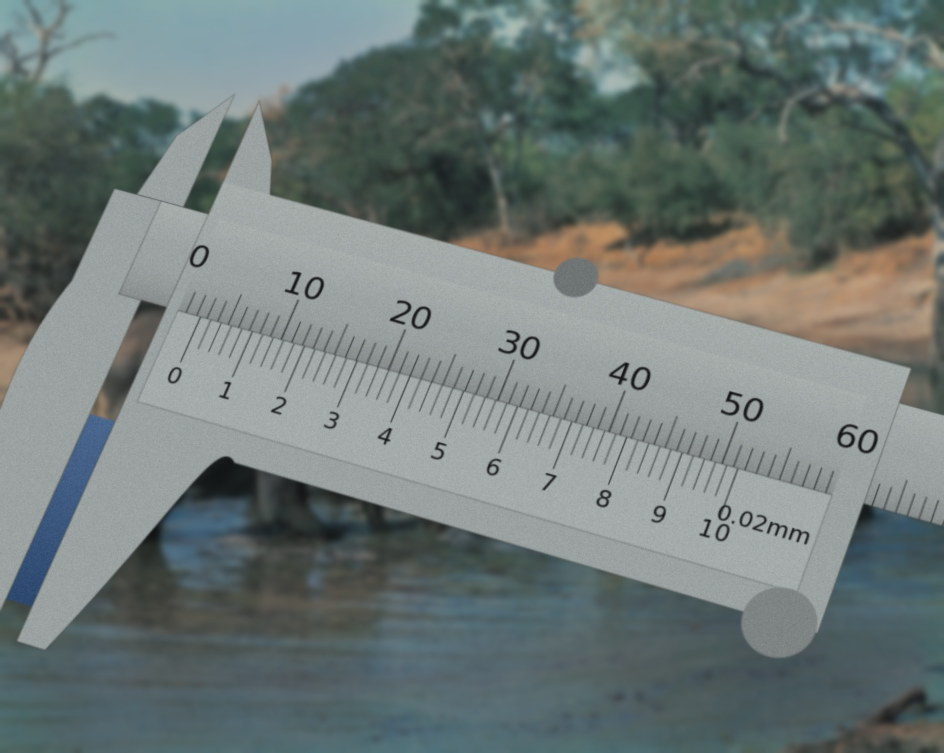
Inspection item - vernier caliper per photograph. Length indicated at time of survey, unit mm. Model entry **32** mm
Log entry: **2.4** mm
